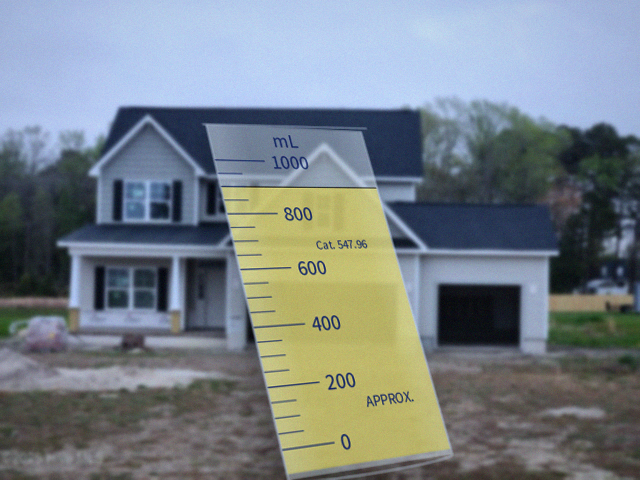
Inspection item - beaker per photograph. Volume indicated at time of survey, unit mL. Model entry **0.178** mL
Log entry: **900** mL
